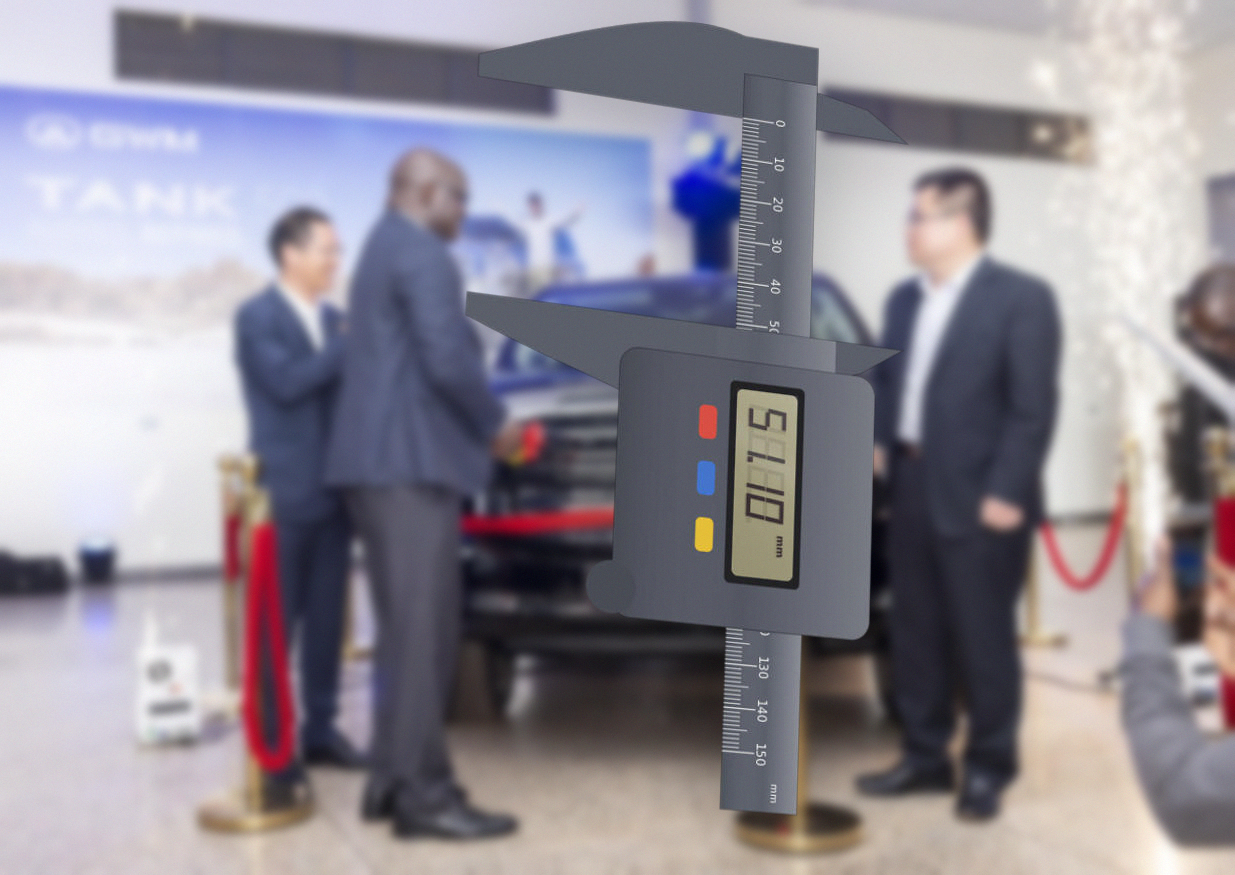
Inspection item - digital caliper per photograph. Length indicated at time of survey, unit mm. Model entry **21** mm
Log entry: **51.10** mm
